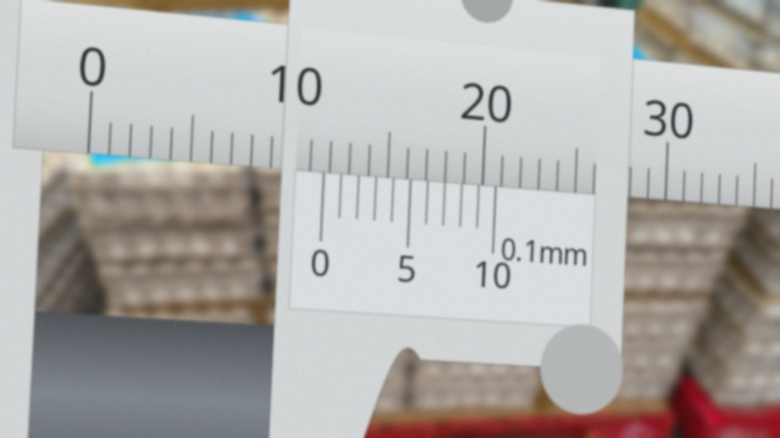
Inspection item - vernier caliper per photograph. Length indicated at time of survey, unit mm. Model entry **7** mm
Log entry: **11.7** mm
